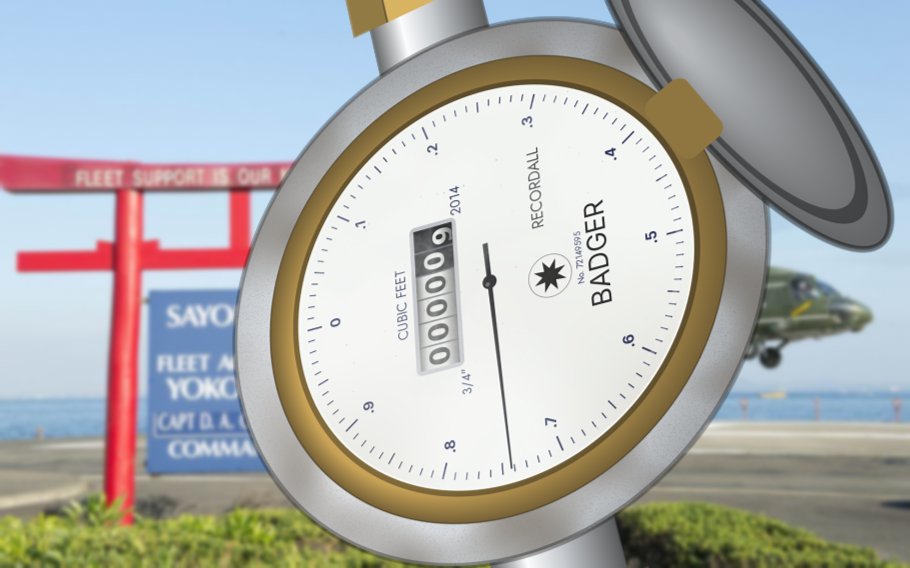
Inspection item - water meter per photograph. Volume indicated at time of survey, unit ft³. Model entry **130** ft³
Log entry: **8.74** ft³
